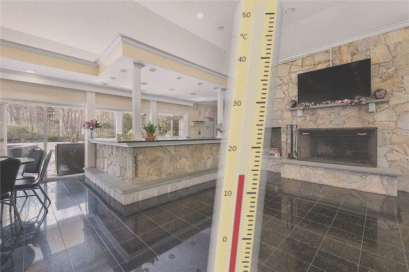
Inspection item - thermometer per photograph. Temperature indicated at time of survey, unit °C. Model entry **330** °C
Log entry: **14** °C
